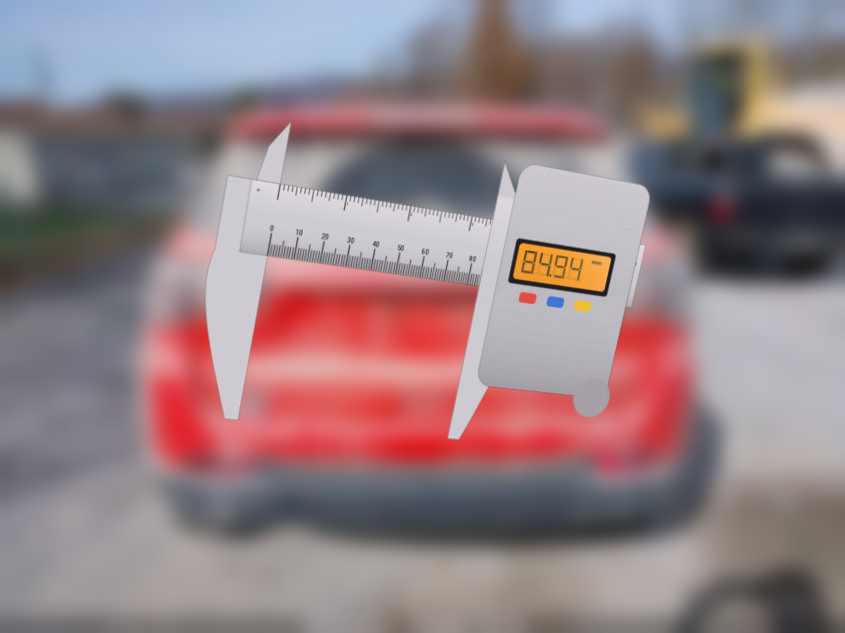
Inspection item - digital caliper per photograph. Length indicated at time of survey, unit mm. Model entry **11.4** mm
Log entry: **84.94** mm
